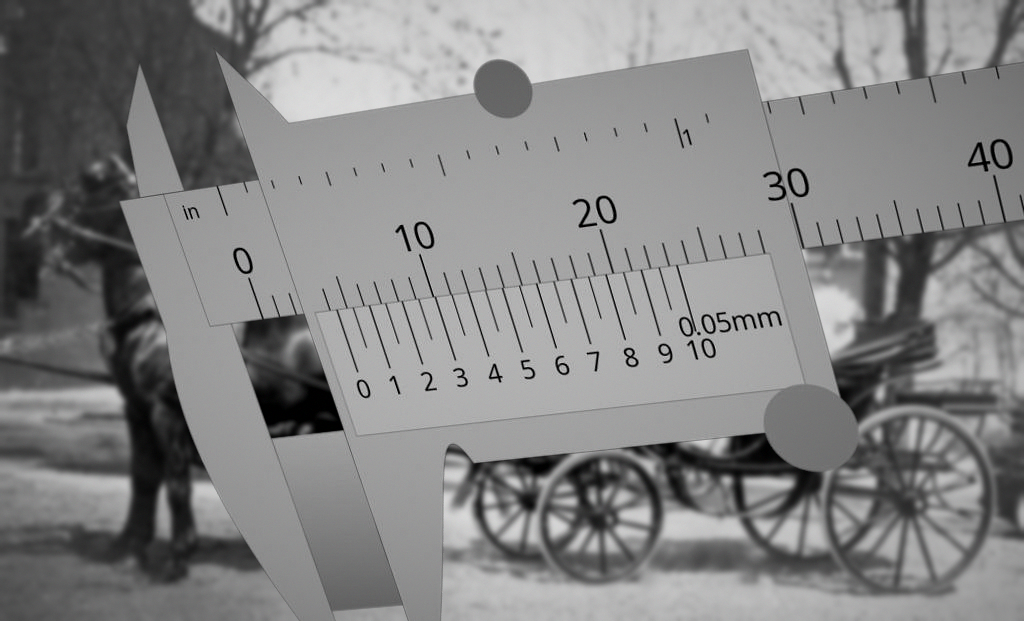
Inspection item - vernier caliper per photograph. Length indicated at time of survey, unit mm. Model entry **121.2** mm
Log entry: **4.4** mm
